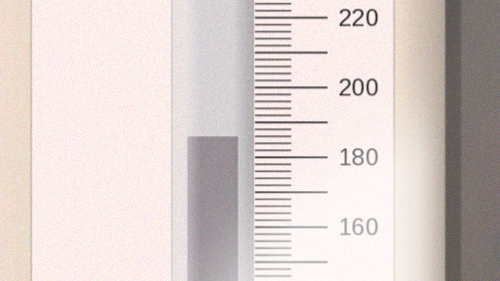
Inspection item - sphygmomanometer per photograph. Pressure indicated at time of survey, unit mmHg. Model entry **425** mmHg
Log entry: **186** mmHg
